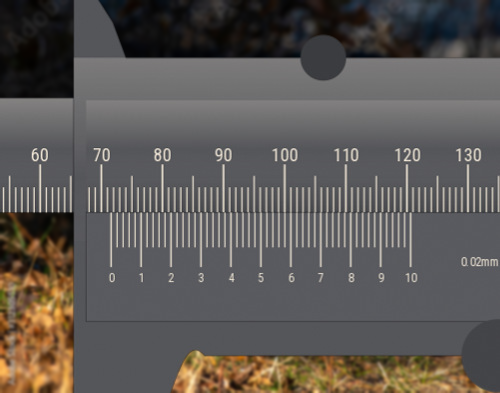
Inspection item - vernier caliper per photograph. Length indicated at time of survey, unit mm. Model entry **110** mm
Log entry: **71.6** mm
